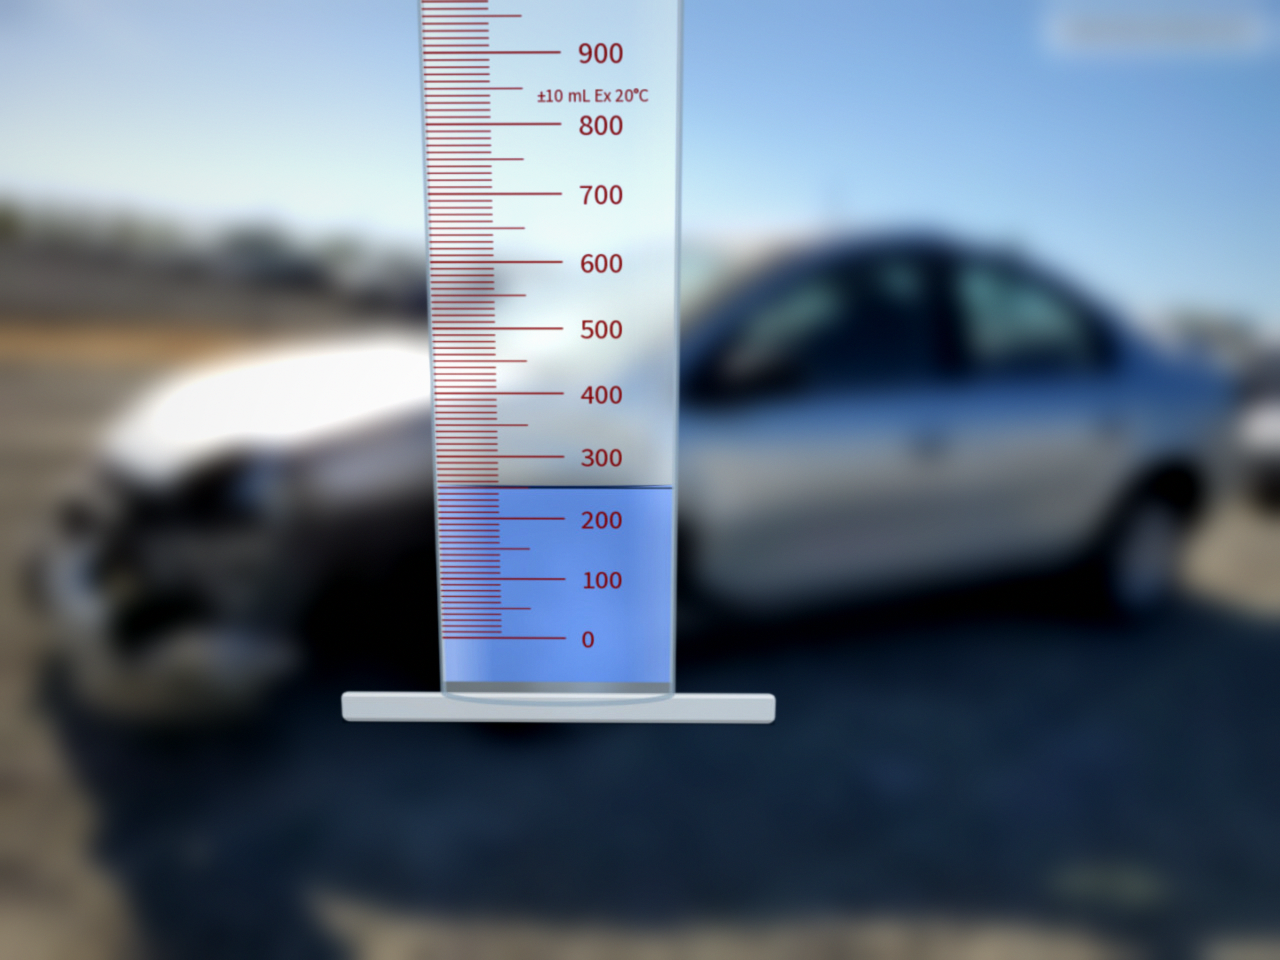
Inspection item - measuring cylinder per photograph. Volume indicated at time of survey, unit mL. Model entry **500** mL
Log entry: **250** mL
